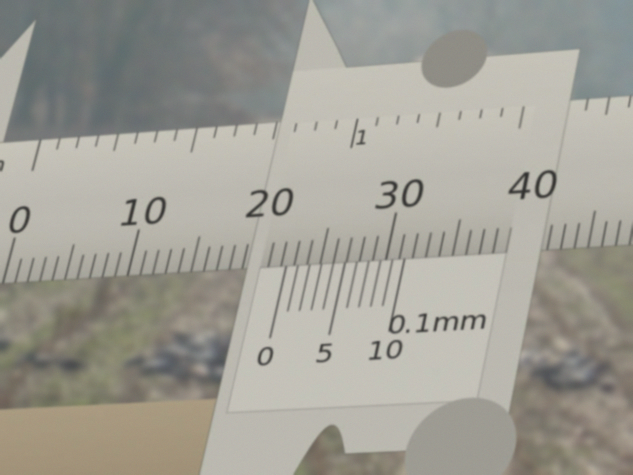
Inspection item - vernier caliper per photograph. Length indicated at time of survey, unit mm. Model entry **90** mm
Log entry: **22.4** mm
